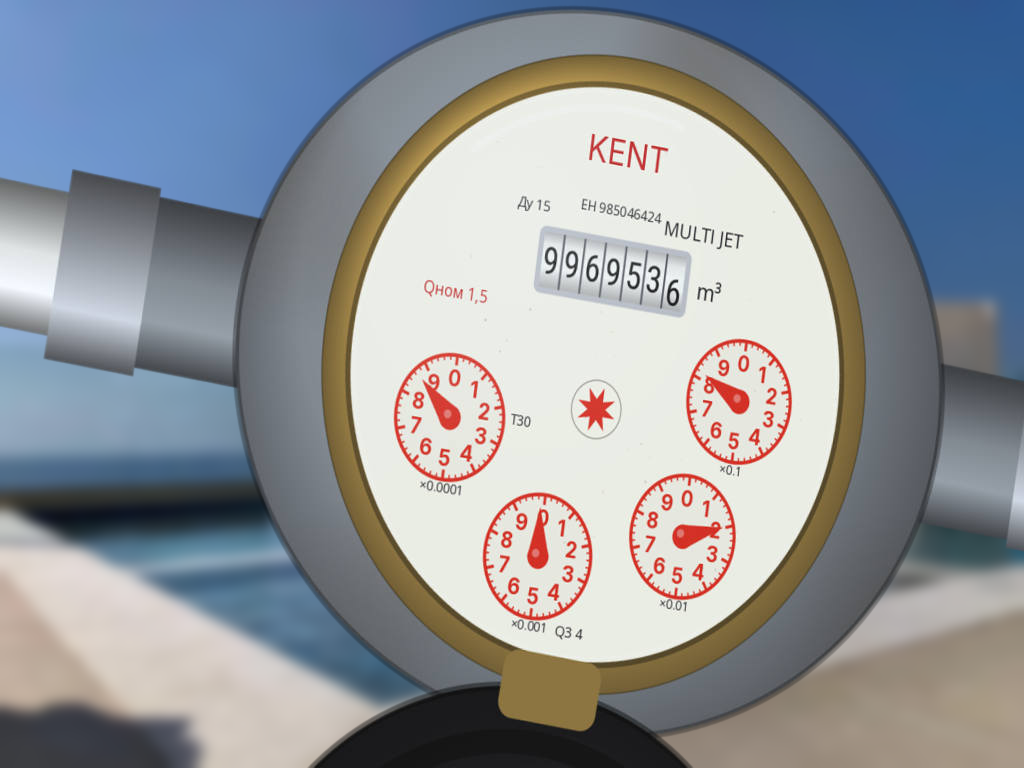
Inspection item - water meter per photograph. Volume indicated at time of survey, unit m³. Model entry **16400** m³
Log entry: **9969535.8198** m³
